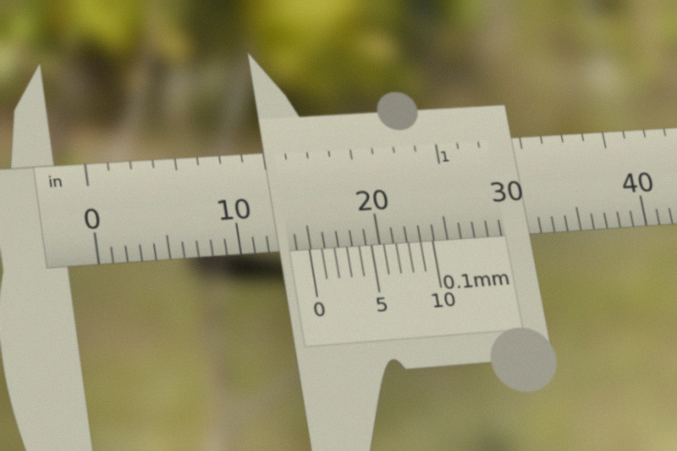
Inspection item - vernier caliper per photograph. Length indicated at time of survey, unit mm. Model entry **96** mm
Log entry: **14.9** mm
